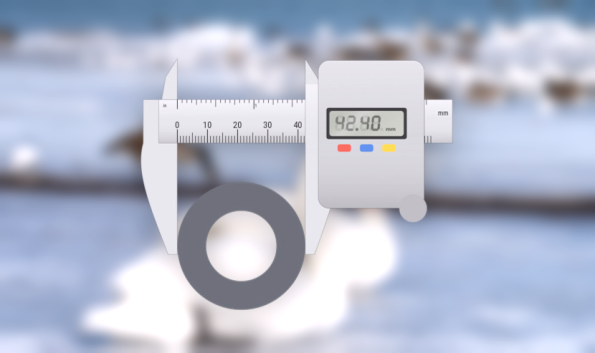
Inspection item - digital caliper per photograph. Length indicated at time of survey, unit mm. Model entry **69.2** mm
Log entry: **42.40** mm
